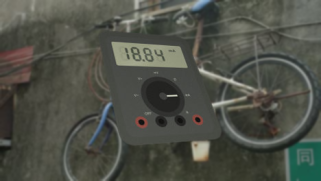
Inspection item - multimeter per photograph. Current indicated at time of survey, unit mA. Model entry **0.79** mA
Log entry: **18.84** mA
